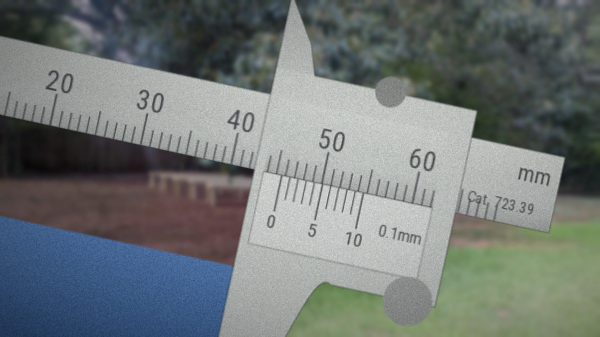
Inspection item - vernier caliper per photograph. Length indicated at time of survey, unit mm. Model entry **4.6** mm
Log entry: **45.6** mm
